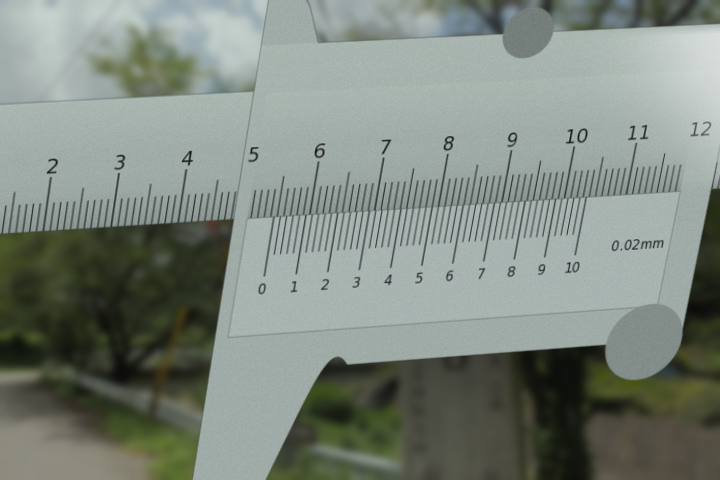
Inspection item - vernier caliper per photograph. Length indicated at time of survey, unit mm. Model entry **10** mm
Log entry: **54.5** mm
